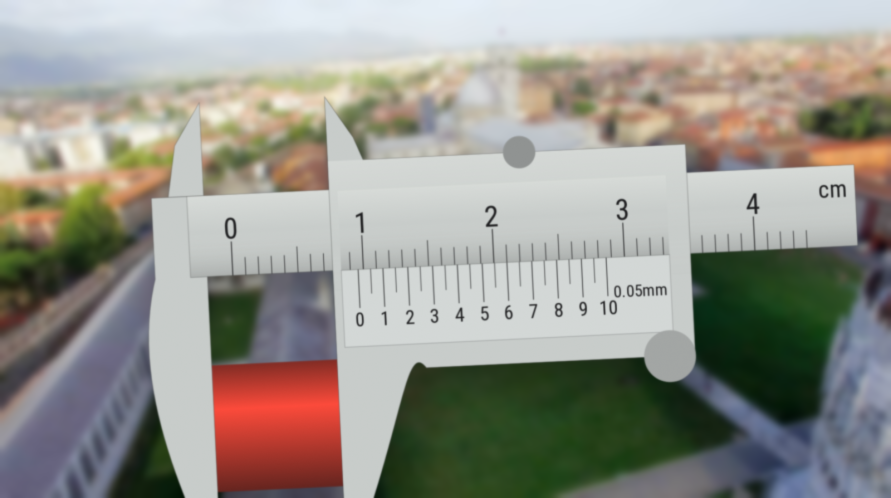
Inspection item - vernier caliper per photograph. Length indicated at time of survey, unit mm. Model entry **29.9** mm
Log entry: **9.6** mm
